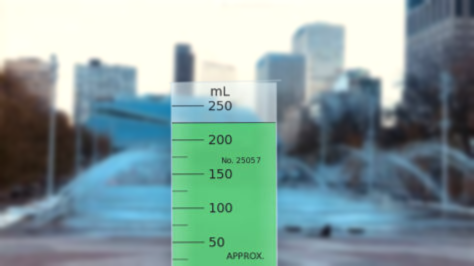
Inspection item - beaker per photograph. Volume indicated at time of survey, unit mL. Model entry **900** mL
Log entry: **225** mL
